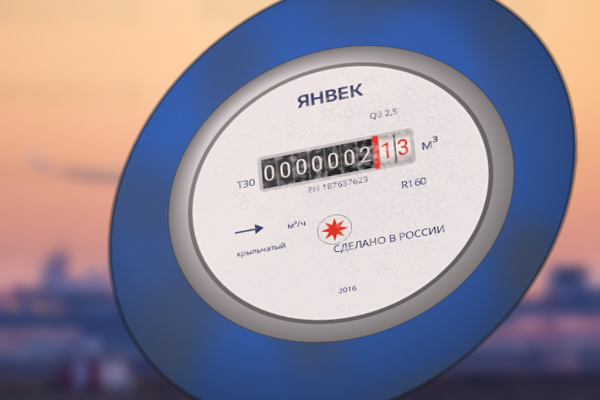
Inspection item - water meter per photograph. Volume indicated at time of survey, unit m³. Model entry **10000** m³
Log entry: **2.13** m³
